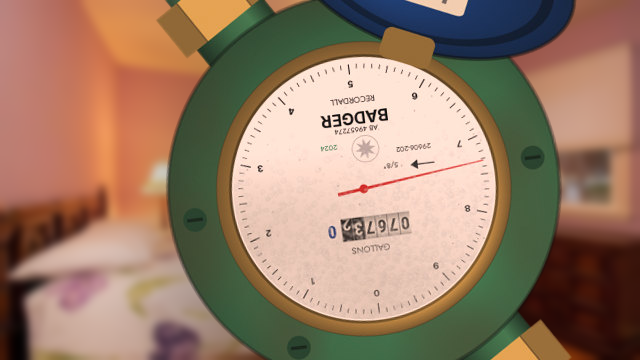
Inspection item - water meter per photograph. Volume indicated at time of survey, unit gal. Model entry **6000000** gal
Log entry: **767317.3** gal
